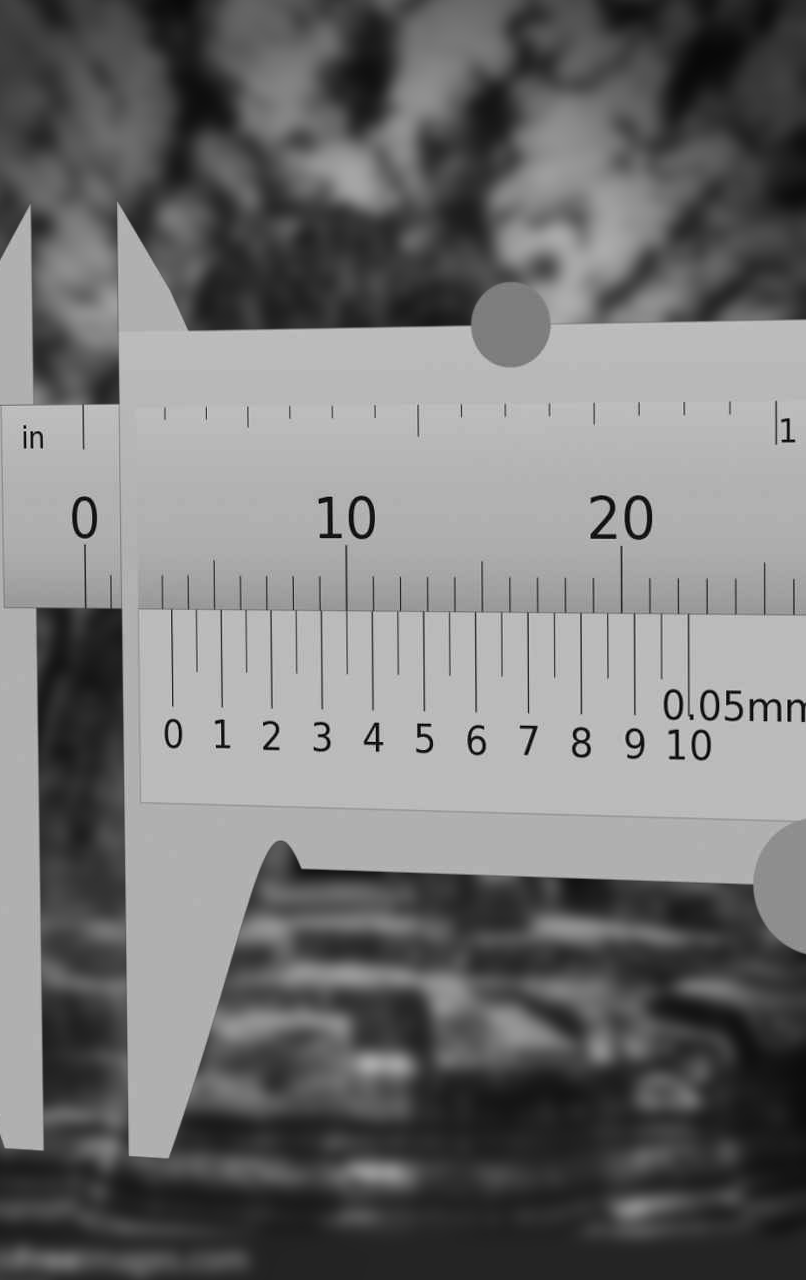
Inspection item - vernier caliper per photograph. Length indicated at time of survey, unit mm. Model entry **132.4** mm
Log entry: **3.35** mm
